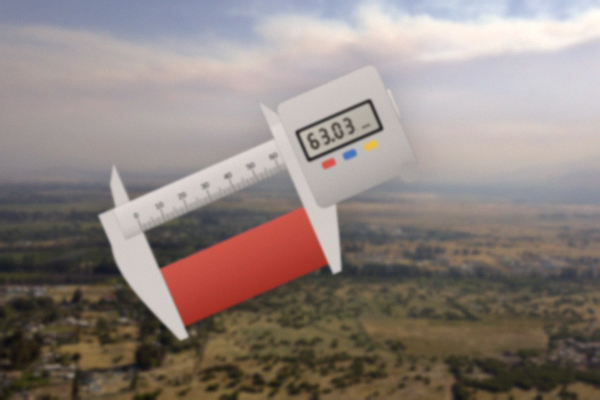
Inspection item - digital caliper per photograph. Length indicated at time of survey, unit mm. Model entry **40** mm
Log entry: **63.03** mm
